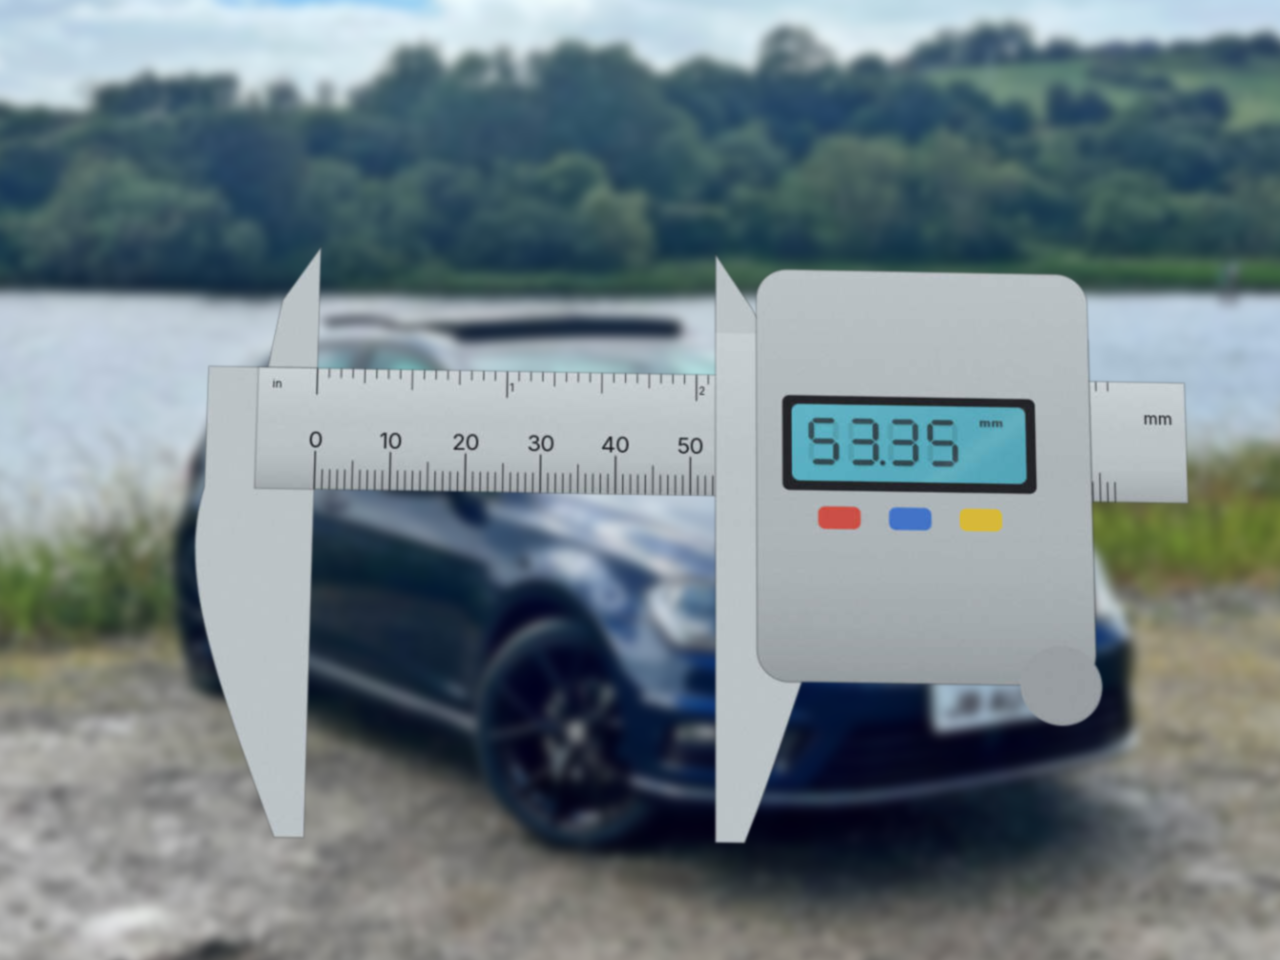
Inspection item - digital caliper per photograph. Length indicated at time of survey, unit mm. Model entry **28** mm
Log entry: **53.35** mm
